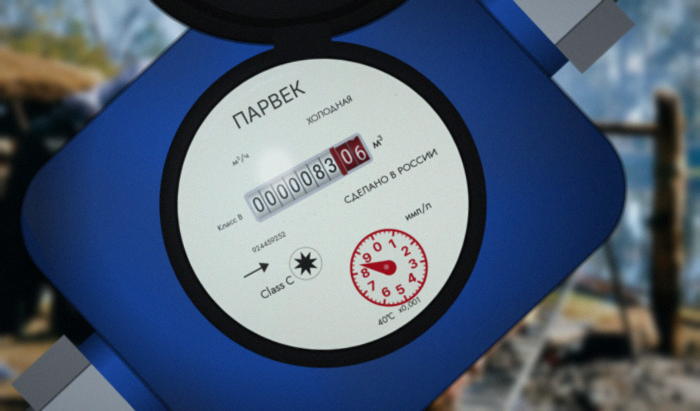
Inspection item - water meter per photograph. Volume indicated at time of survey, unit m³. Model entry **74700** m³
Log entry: **83.058** m³
